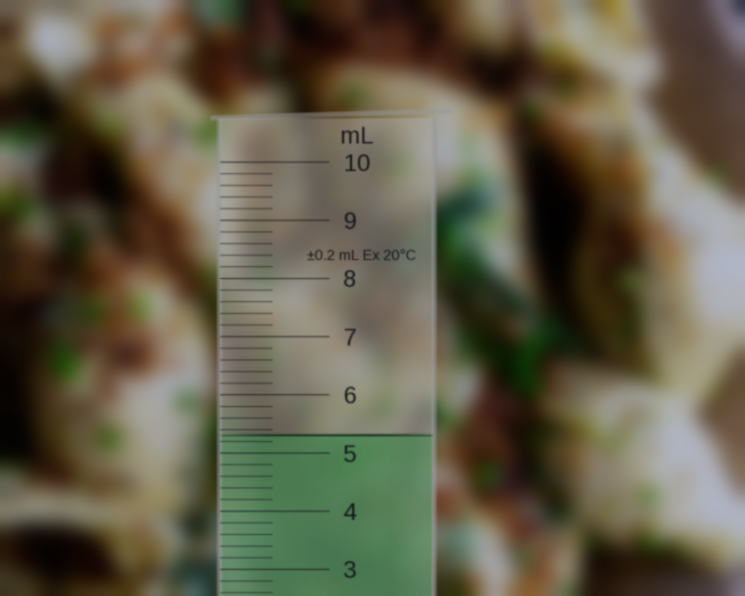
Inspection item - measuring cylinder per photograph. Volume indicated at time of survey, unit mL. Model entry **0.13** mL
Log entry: **5.3** mL
